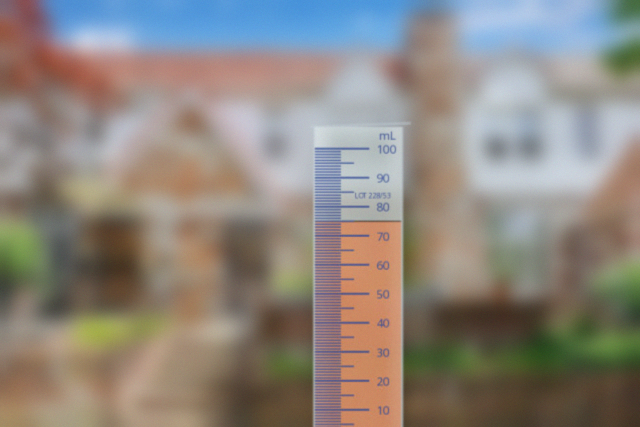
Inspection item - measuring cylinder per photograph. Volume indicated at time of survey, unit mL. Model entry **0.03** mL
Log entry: **75** mL
